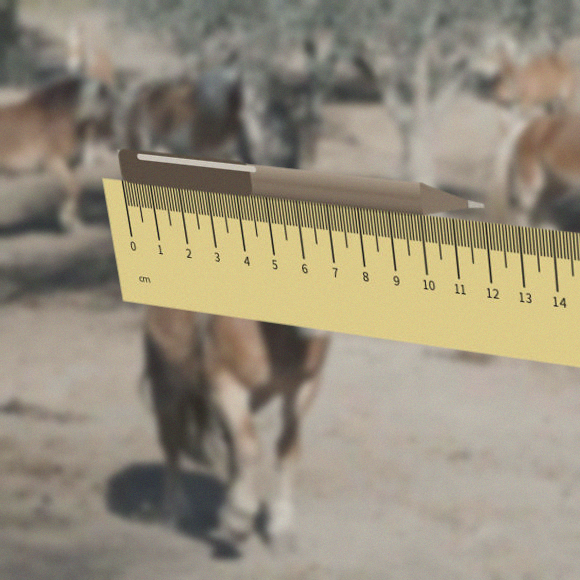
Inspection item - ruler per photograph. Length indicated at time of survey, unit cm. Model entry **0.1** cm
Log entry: **12** cm
